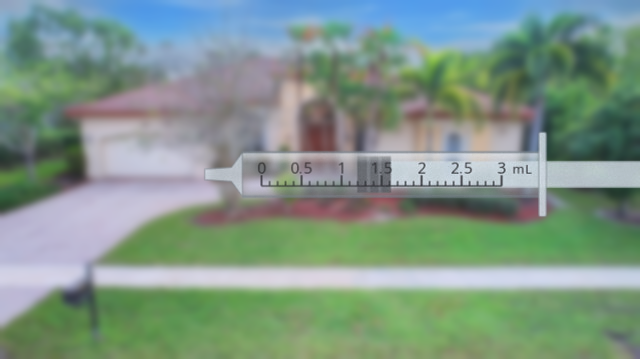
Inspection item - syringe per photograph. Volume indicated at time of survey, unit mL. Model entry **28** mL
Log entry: **1.2** mL
